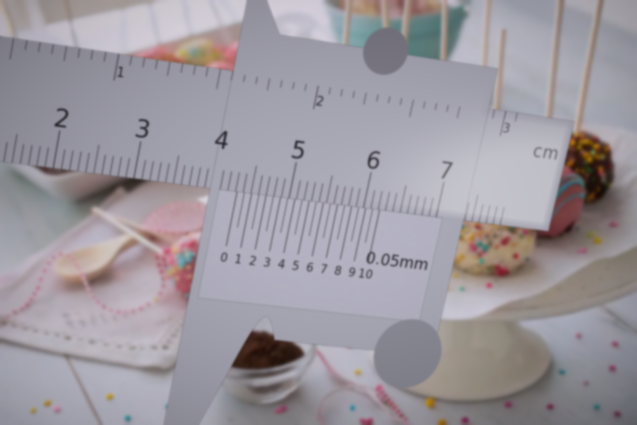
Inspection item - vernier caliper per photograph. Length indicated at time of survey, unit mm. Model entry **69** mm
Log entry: **43.2** mm
